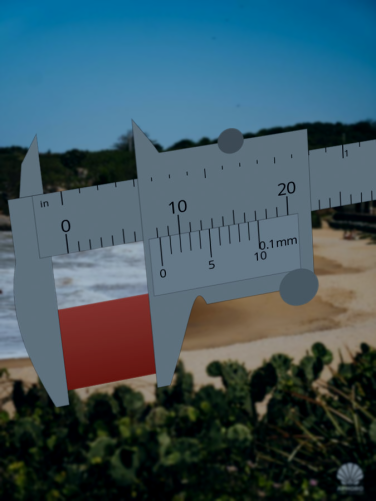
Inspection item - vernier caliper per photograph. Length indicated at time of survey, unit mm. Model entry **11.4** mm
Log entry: **8.2** mm
